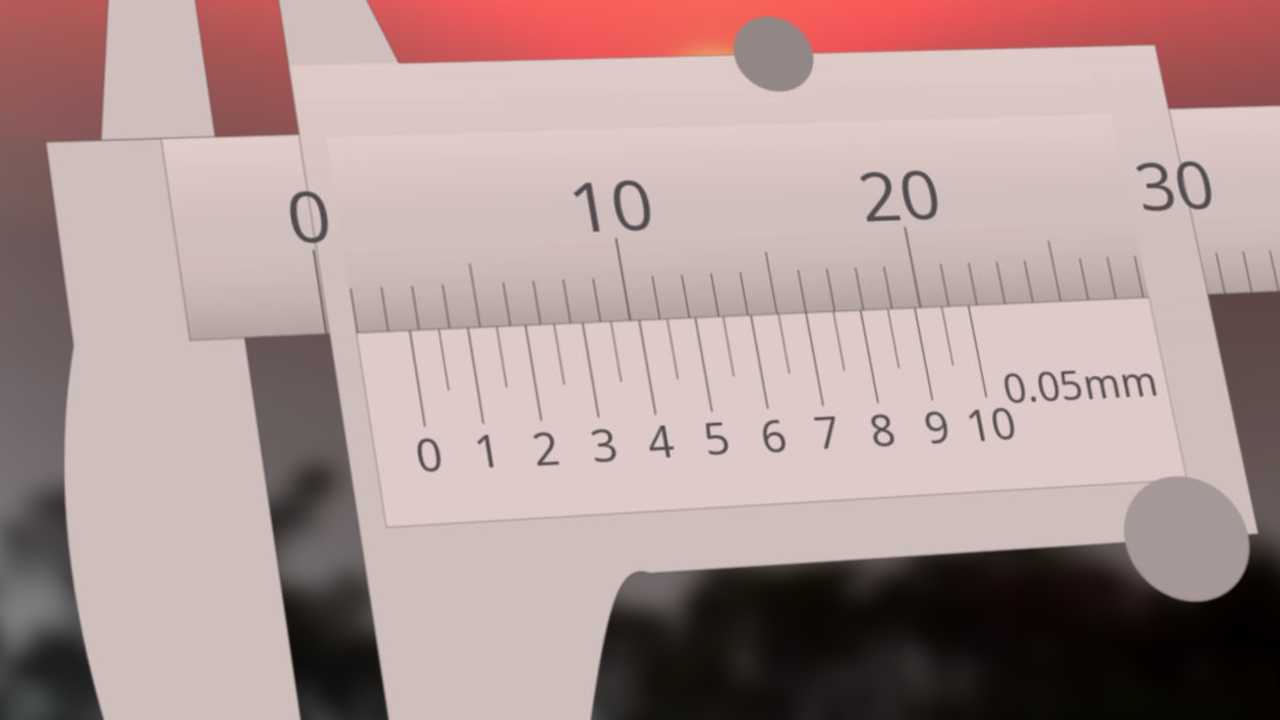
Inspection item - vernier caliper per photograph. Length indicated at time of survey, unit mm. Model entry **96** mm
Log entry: **2.70** mm
